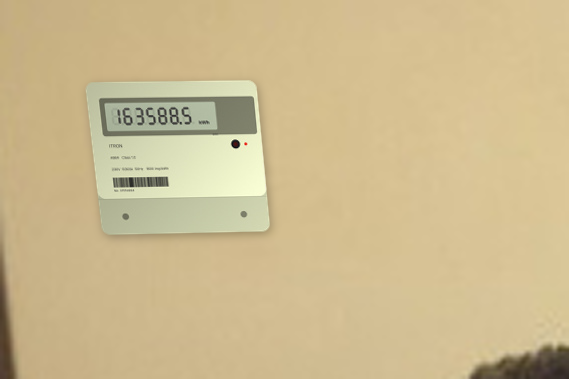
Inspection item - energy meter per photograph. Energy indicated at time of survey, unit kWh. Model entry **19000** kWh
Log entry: **163588.5** kWh
